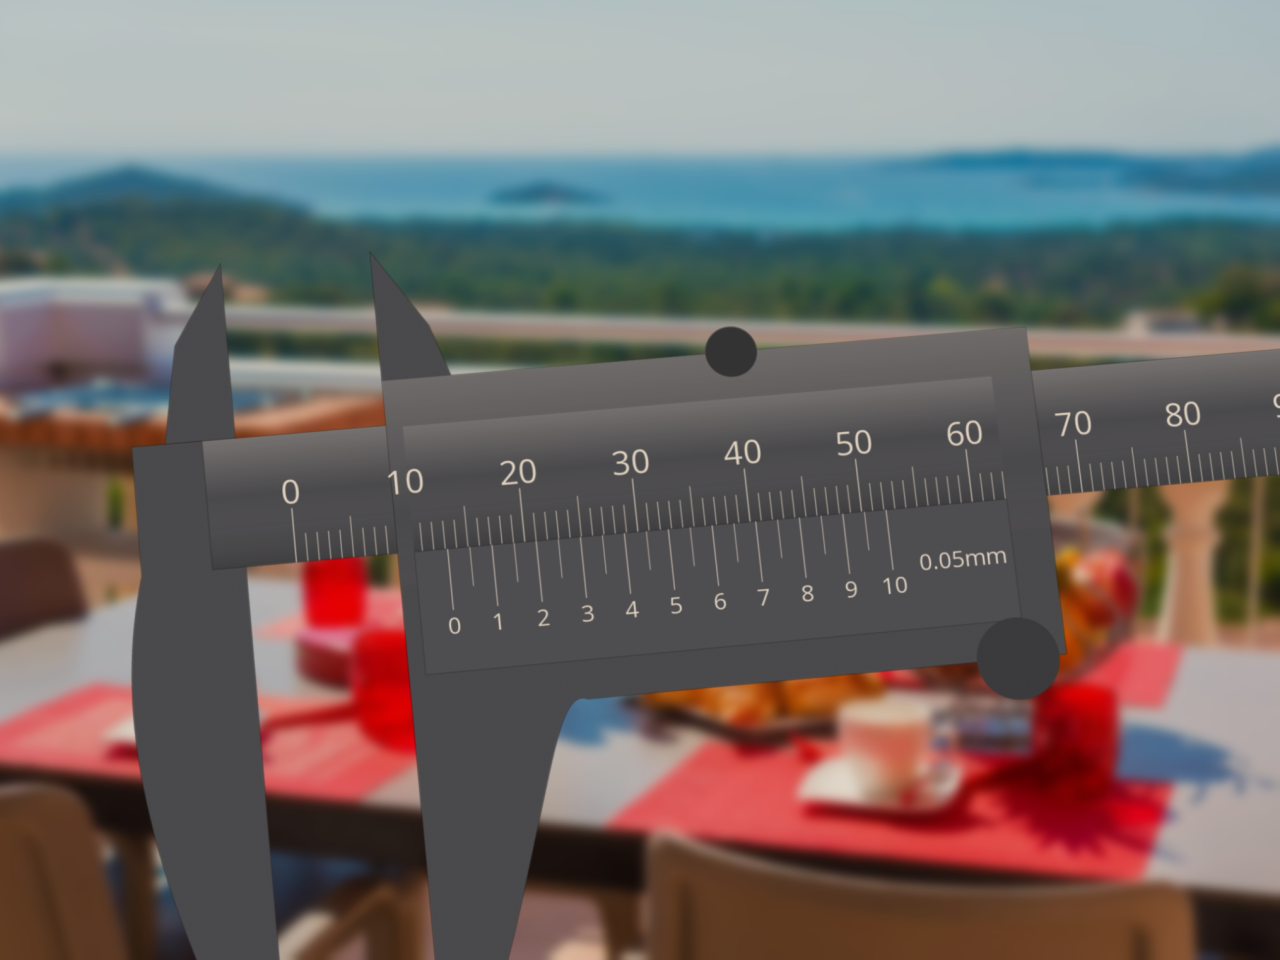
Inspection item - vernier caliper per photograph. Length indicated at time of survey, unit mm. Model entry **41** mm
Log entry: **13.2** mm
